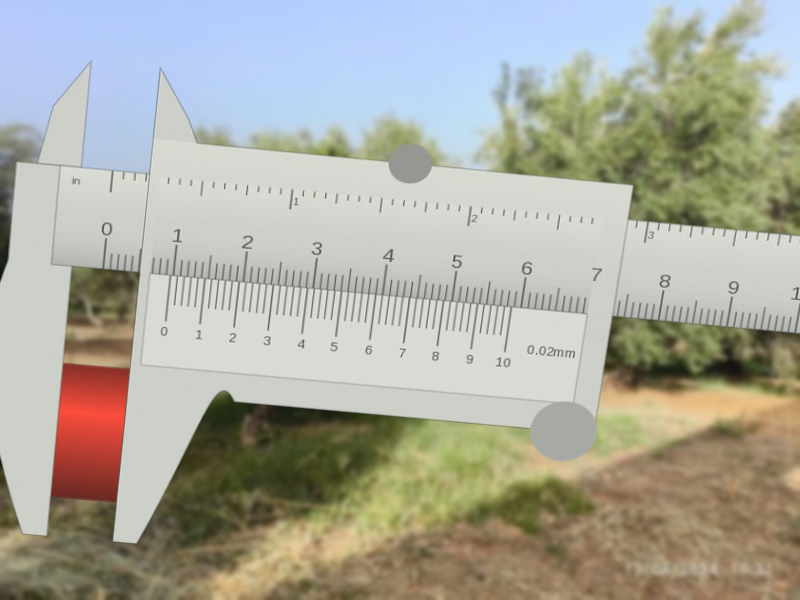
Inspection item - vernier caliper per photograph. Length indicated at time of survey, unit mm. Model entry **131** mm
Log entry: **9.6** mm
